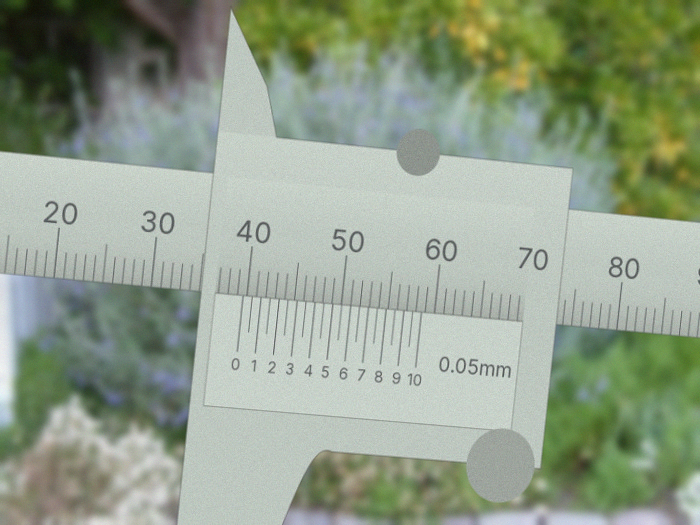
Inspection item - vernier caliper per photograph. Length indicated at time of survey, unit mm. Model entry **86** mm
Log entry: **39.6** mm
